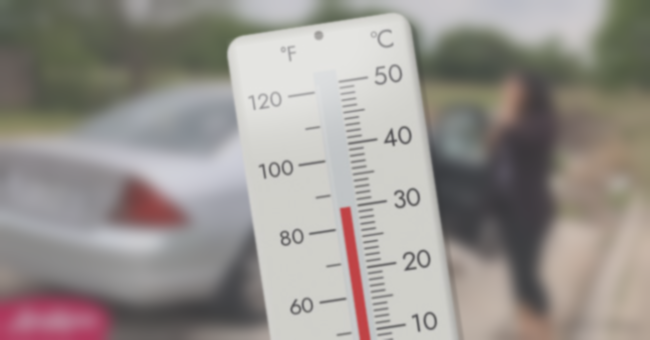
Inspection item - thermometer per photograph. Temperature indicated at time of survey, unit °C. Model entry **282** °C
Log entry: **30** °C
